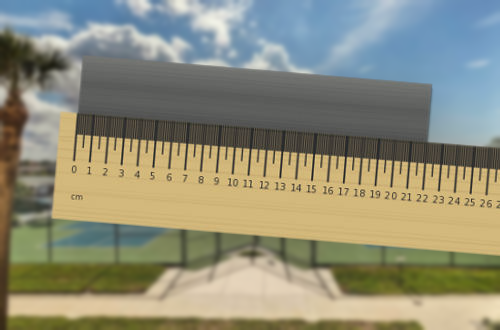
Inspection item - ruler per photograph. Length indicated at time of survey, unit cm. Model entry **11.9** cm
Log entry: **22** cm
